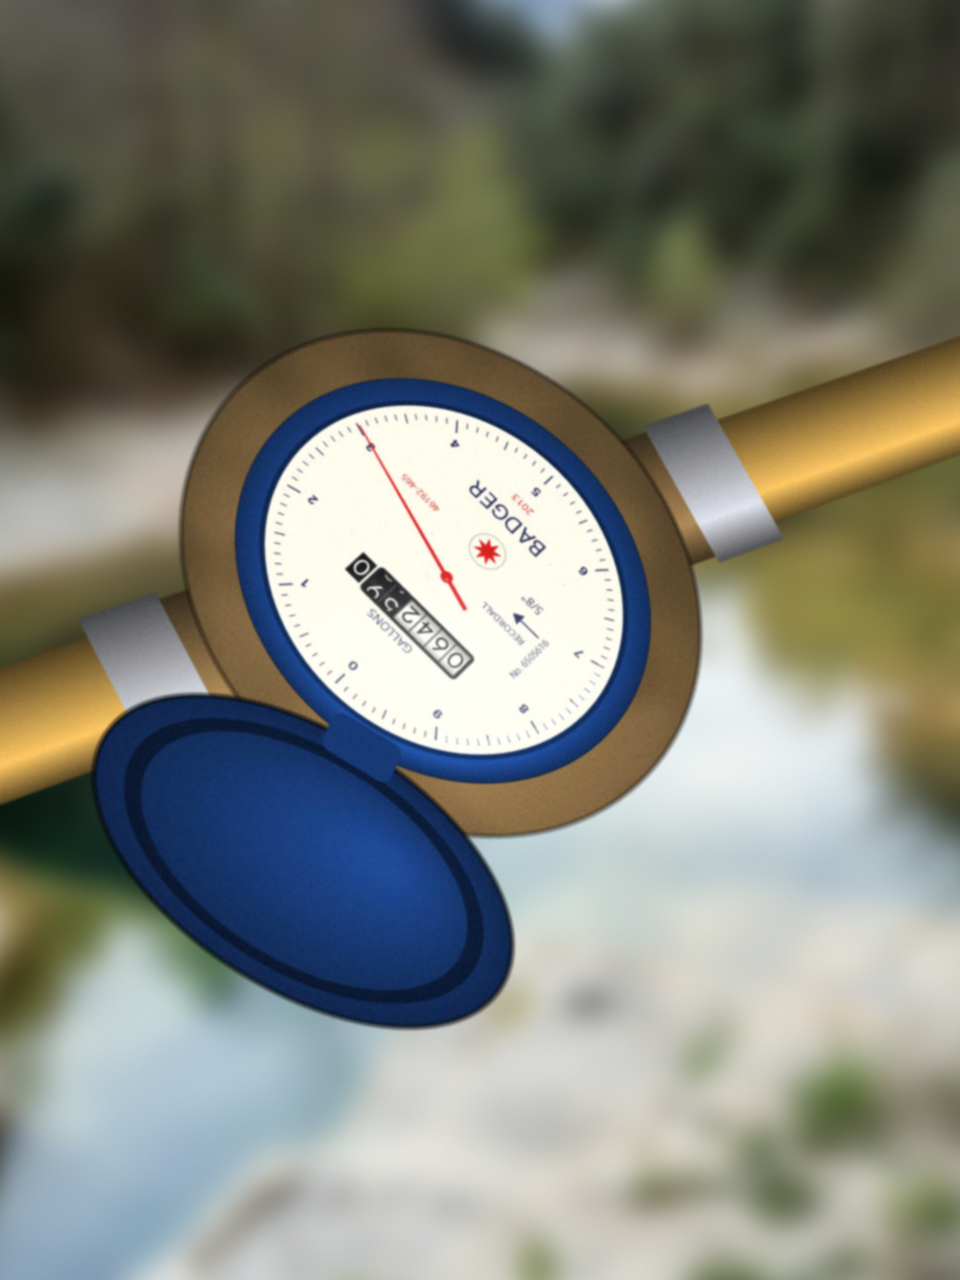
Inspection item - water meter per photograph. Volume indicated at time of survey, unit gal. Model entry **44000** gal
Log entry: **642593.0** gal
